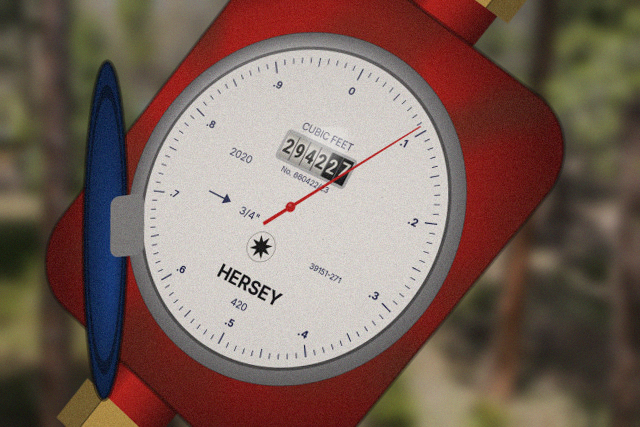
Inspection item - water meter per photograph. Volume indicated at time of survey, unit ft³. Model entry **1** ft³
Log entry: **294227.09** ft³
